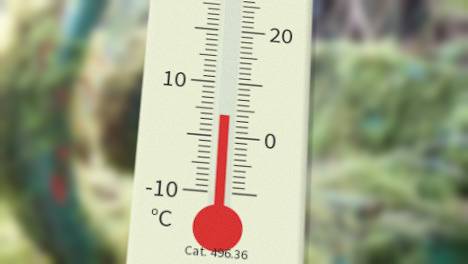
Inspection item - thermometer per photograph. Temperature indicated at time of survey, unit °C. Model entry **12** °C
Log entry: **4** °C
